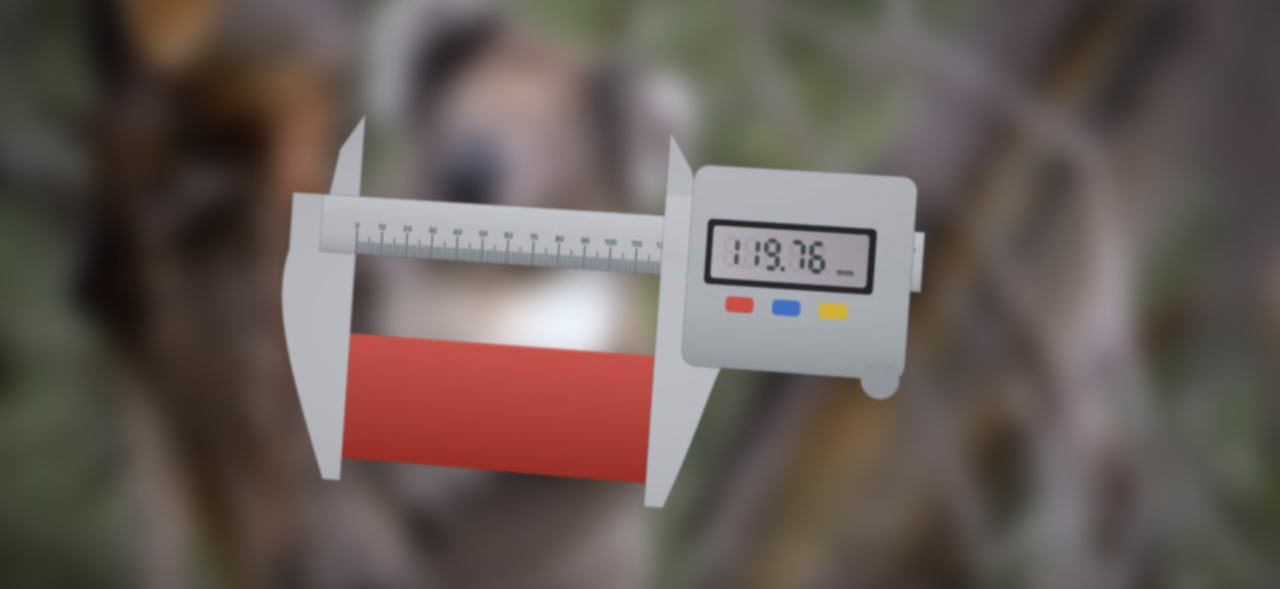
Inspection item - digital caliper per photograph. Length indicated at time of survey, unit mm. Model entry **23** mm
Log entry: **119.76** mm
